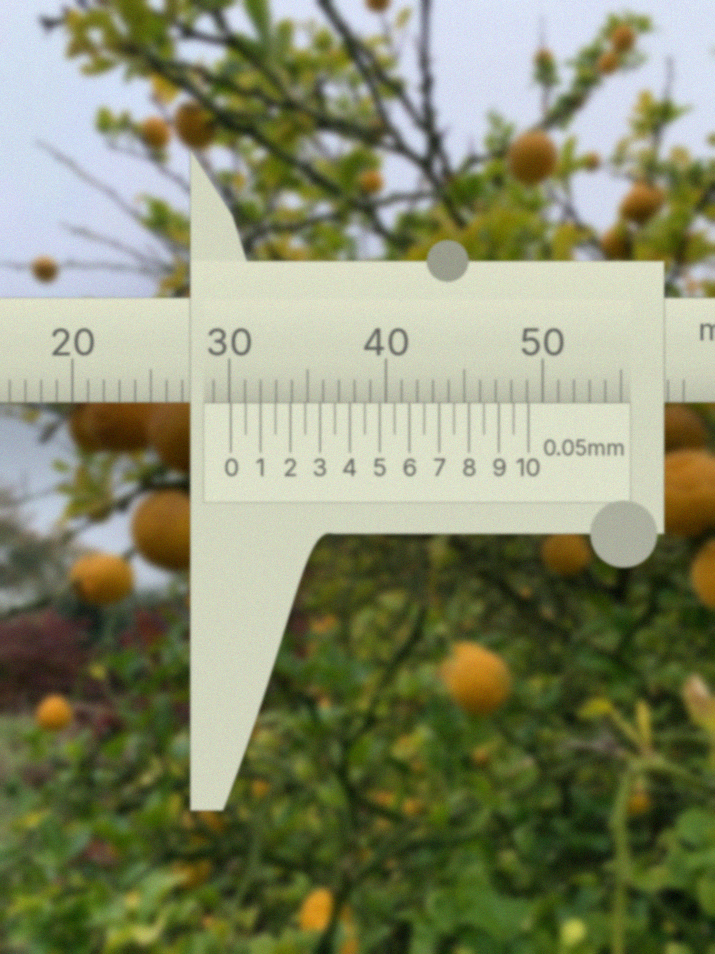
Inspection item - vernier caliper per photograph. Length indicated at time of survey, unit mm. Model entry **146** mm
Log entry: **30.1** mm
